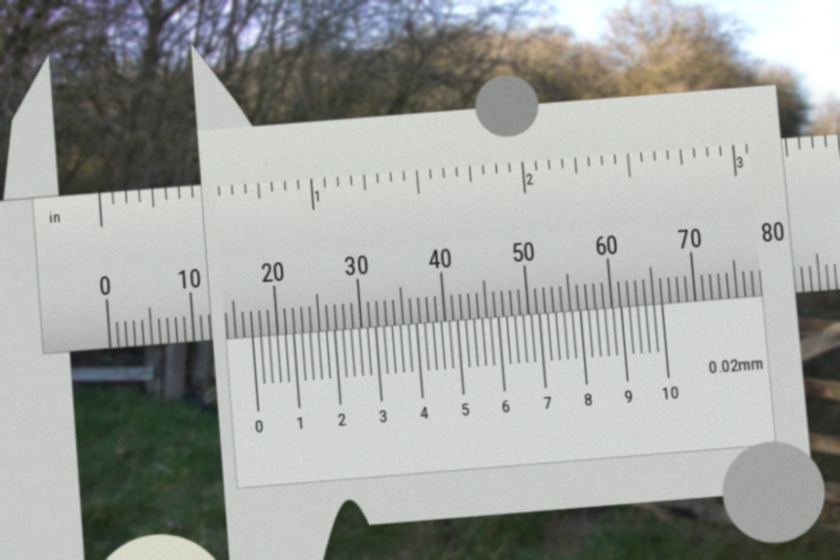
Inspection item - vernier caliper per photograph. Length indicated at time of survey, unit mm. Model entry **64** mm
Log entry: **17.0** mm
